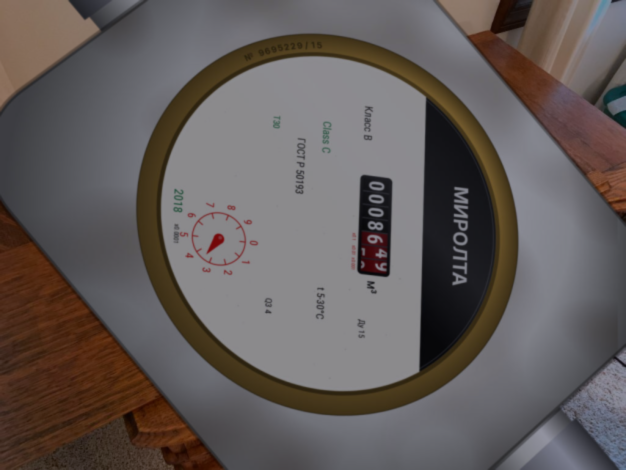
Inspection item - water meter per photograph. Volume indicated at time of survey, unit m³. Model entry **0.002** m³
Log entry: **8.6493** m³
